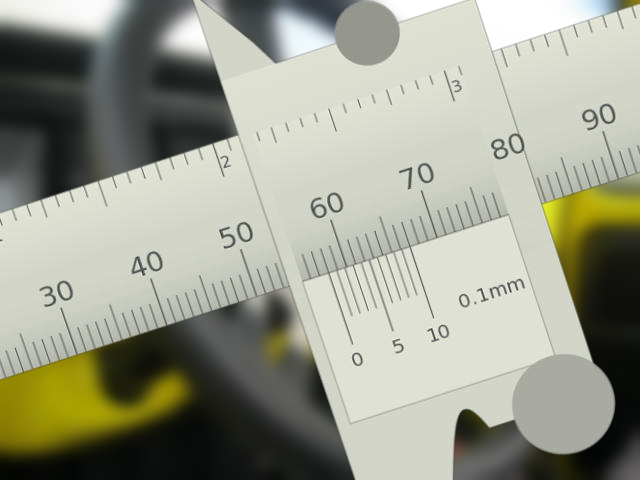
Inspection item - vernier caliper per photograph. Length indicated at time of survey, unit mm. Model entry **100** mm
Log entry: **58.0** mm
